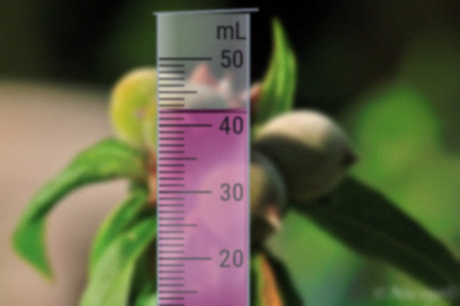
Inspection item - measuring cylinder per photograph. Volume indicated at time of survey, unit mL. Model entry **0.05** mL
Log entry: **42** mL
